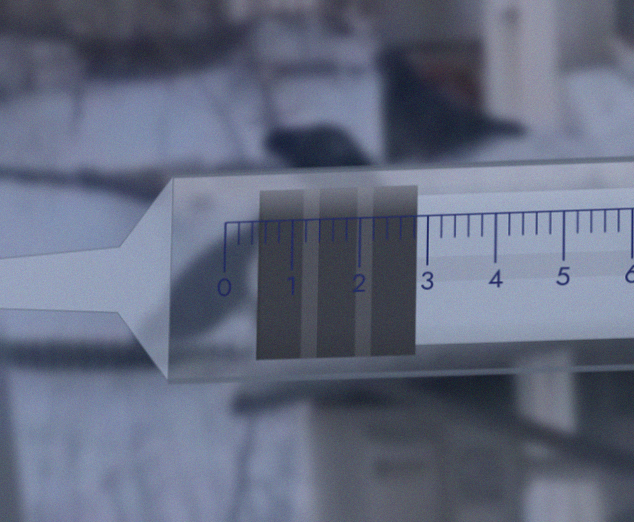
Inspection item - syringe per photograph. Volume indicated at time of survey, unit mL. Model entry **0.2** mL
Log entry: **0.5** mL
